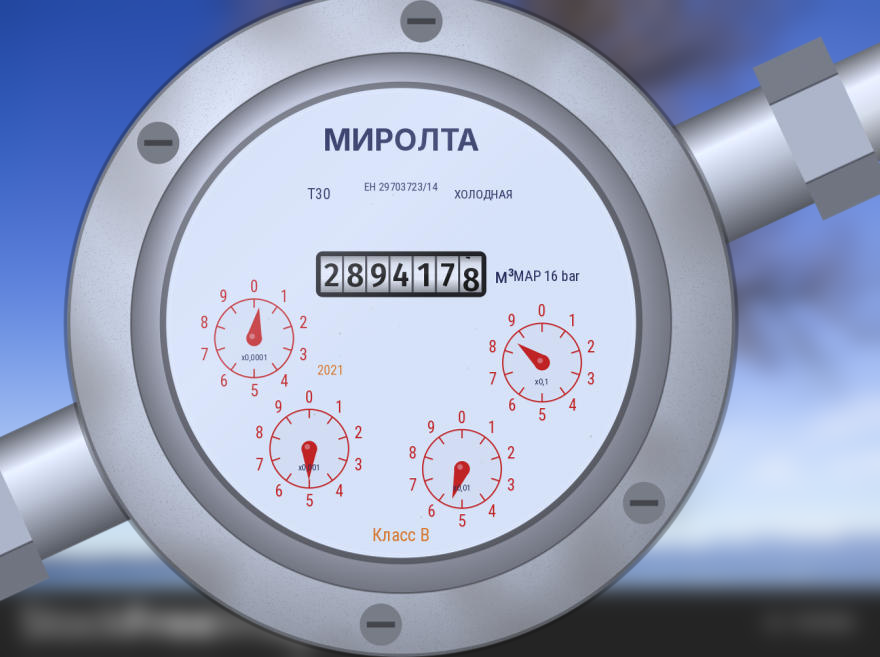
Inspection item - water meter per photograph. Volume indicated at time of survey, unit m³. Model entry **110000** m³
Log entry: **2894177.8550** m³
